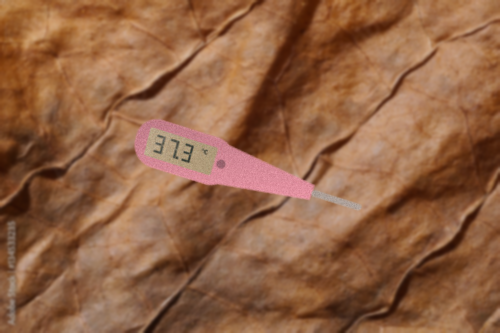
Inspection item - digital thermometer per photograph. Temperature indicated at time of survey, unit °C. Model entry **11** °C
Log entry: **37.3** °C
